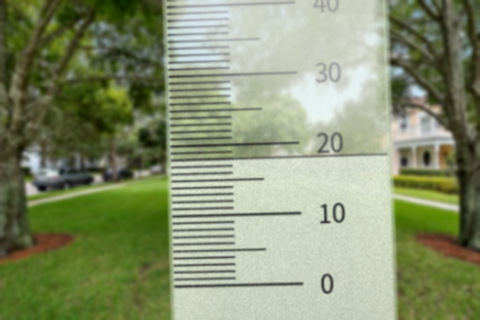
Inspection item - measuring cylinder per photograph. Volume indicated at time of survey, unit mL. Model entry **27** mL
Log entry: **18** mL
